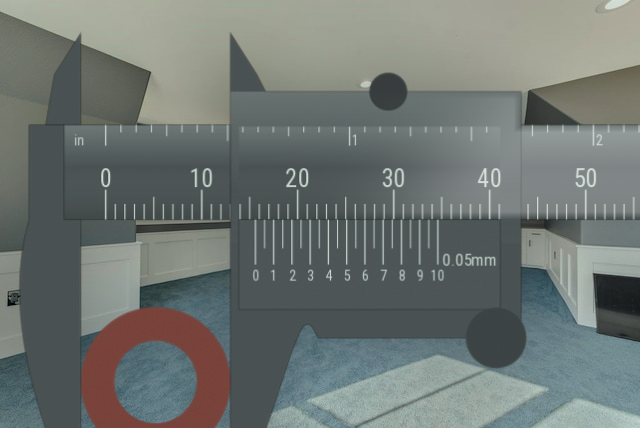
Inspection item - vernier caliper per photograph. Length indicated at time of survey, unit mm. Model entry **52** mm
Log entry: **15.6** mm
